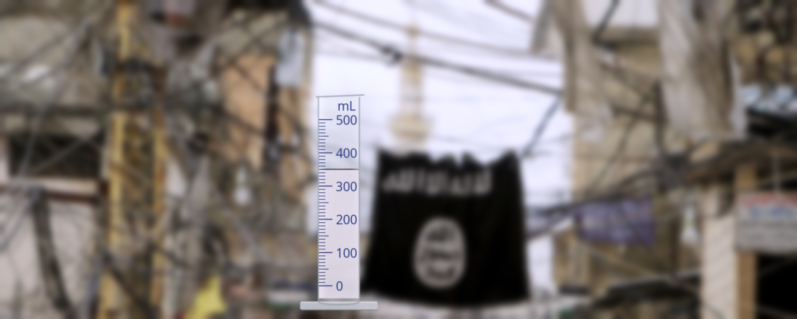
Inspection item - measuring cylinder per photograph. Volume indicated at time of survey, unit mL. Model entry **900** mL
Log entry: **350** mL
